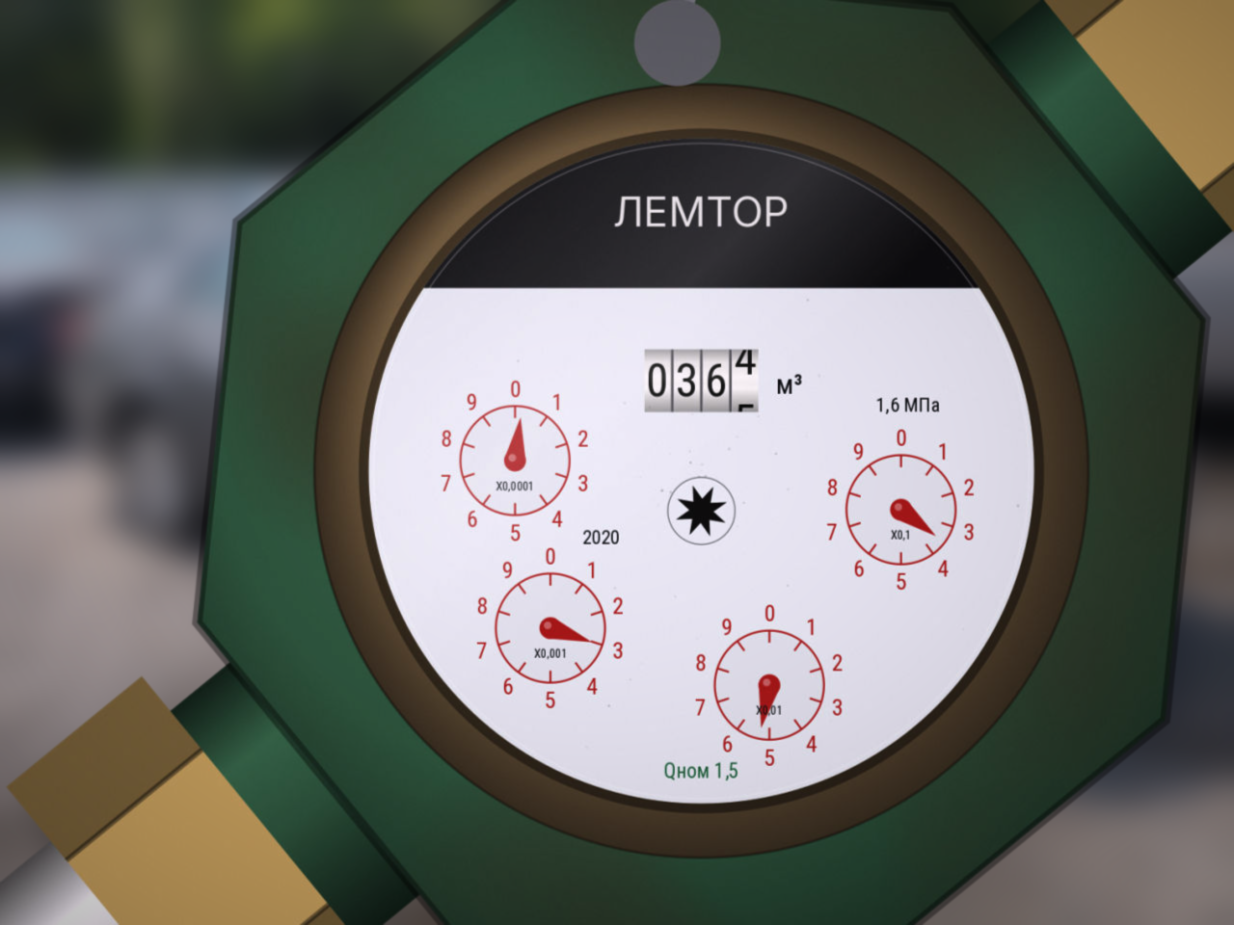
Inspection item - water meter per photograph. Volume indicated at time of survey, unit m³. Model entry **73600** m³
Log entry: **364.3530** m³
